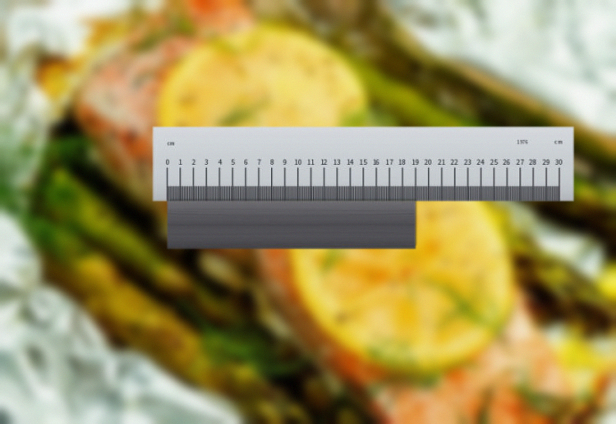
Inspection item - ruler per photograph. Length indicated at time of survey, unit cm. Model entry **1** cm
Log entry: **19** cm
